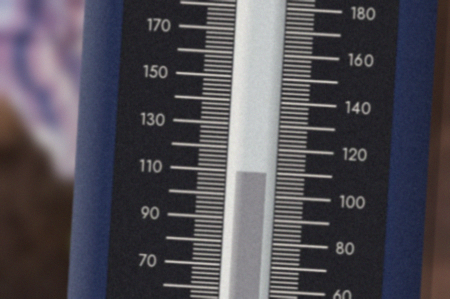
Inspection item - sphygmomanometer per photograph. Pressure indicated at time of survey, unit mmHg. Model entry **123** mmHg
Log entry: **110** mmHg
